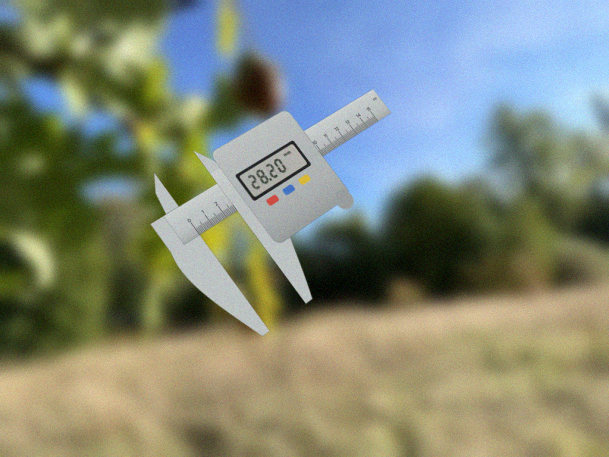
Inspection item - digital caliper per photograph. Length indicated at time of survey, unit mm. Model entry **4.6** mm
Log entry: **28.20** mm
